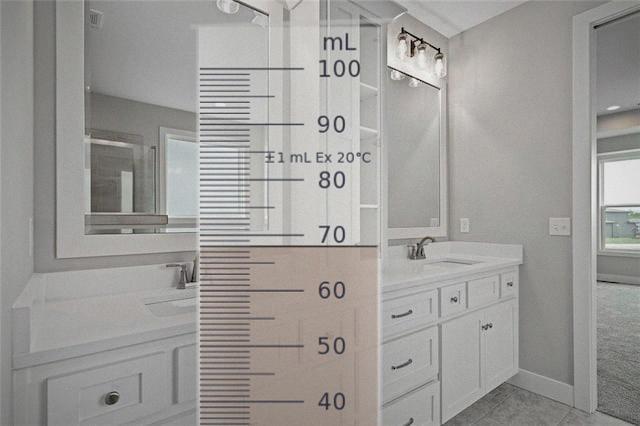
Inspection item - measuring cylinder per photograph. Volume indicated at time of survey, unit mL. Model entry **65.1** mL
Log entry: **68** mL
